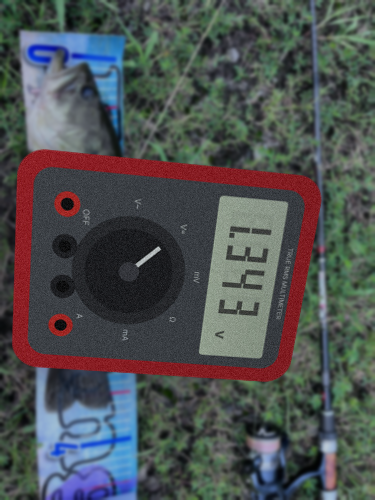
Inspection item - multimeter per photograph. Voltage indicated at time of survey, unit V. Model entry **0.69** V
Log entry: **1.343** V
